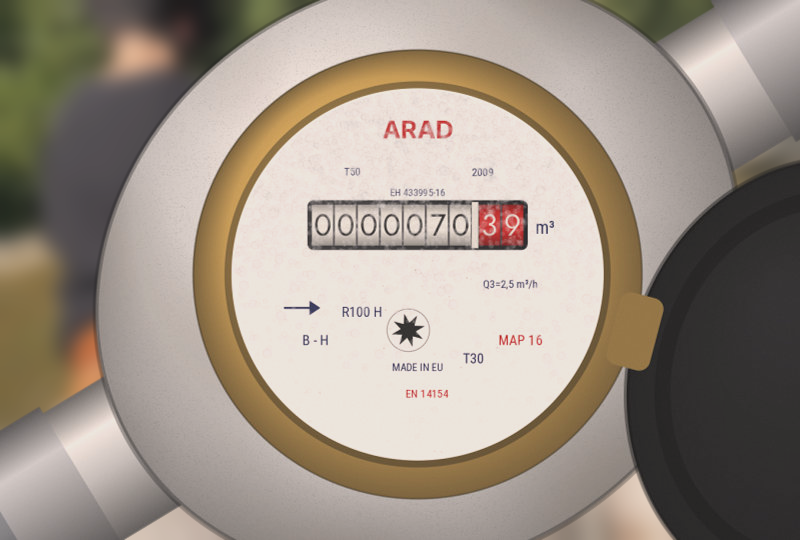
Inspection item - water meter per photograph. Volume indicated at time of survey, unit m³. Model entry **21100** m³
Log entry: **70.39** m³
